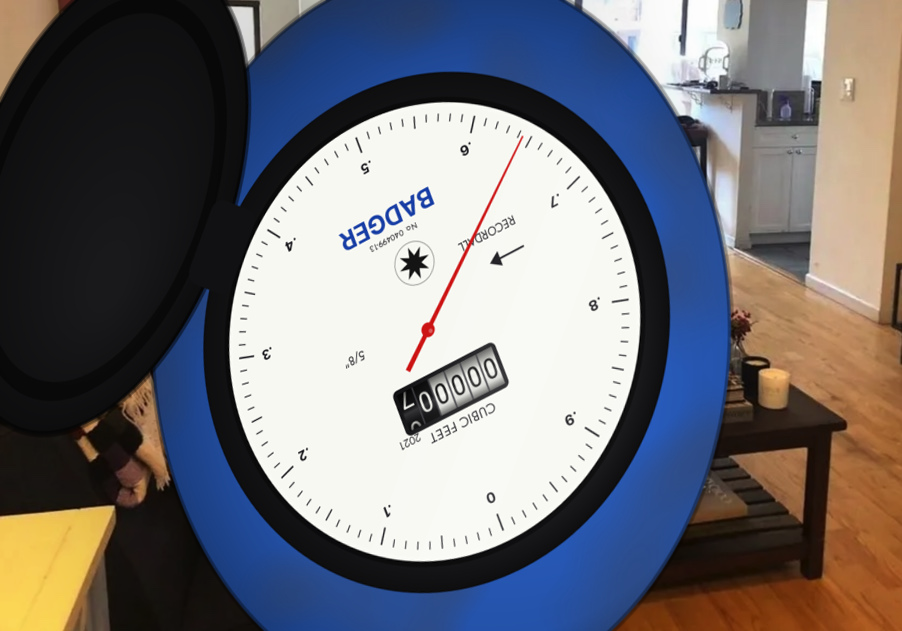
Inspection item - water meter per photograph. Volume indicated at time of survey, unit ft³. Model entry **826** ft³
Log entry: **6.64** ft³
